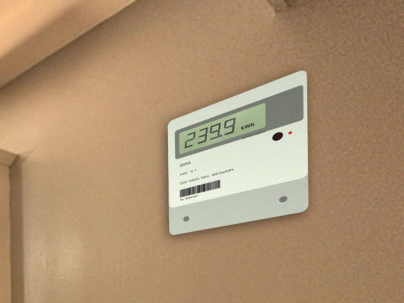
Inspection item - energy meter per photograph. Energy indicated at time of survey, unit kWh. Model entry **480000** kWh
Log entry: **239.9** kWh
